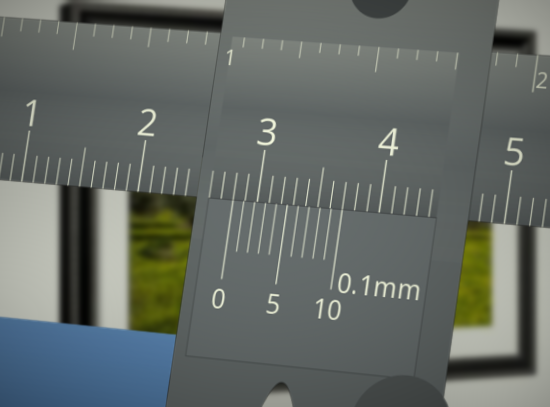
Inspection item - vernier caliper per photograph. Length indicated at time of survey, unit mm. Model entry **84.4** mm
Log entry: **28.0** mm
